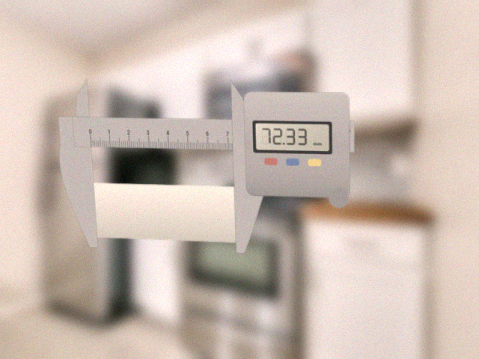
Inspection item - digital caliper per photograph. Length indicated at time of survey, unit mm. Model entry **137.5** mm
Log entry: **72.33** mm
